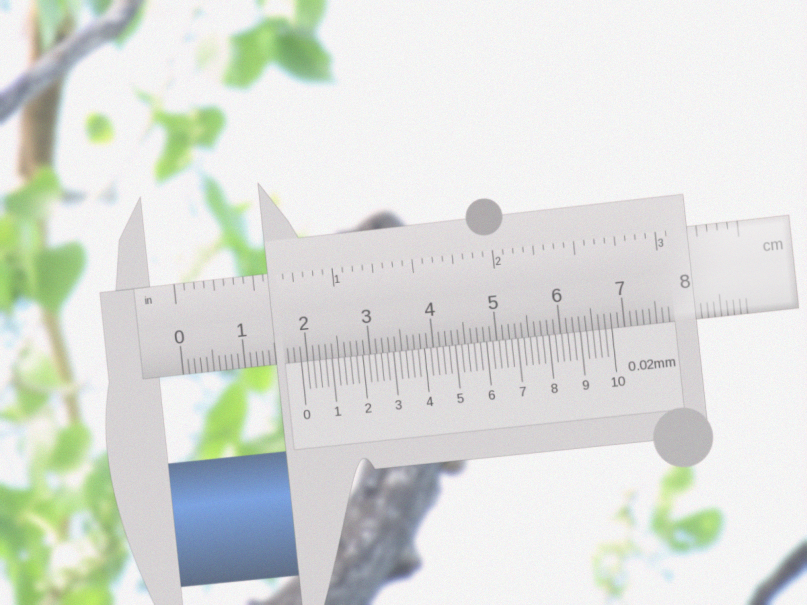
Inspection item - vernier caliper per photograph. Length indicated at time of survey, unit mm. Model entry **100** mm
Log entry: **19.0** mm
